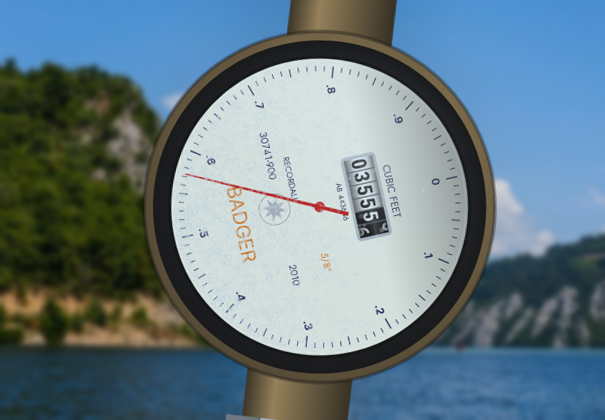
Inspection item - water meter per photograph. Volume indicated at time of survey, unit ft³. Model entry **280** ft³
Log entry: **35555.57** ft³
